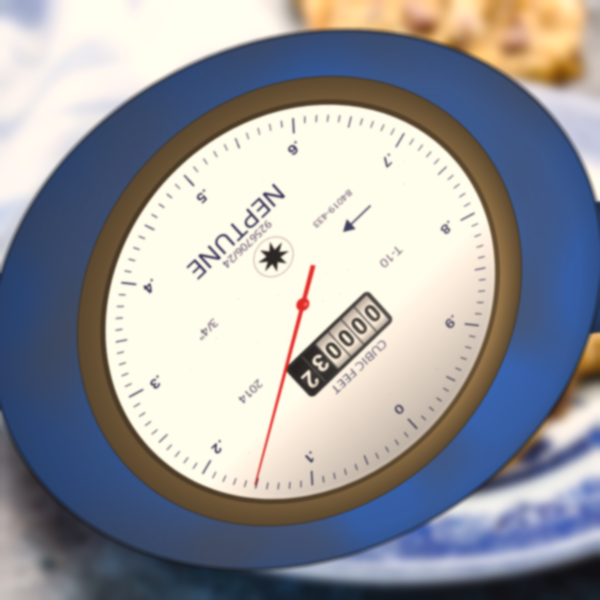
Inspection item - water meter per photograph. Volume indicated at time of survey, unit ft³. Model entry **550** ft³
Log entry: **32.15** ft³
